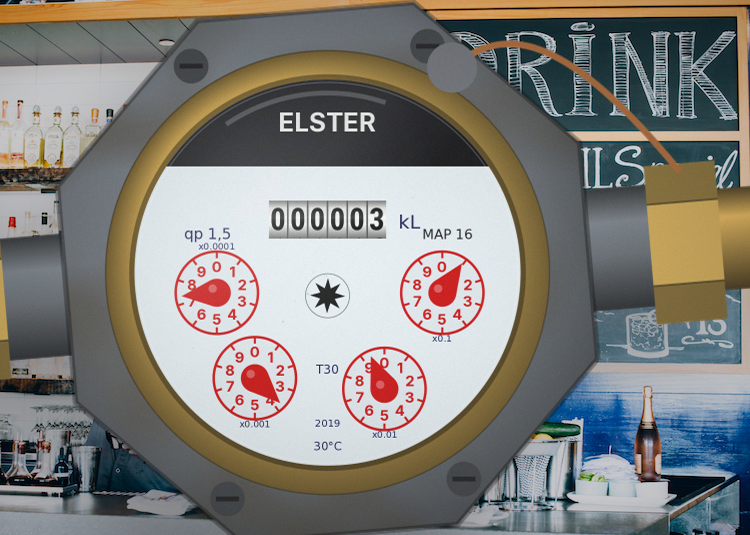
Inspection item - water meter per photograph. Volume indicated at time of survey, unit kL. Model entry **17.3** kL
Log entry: **3.0937** kL
